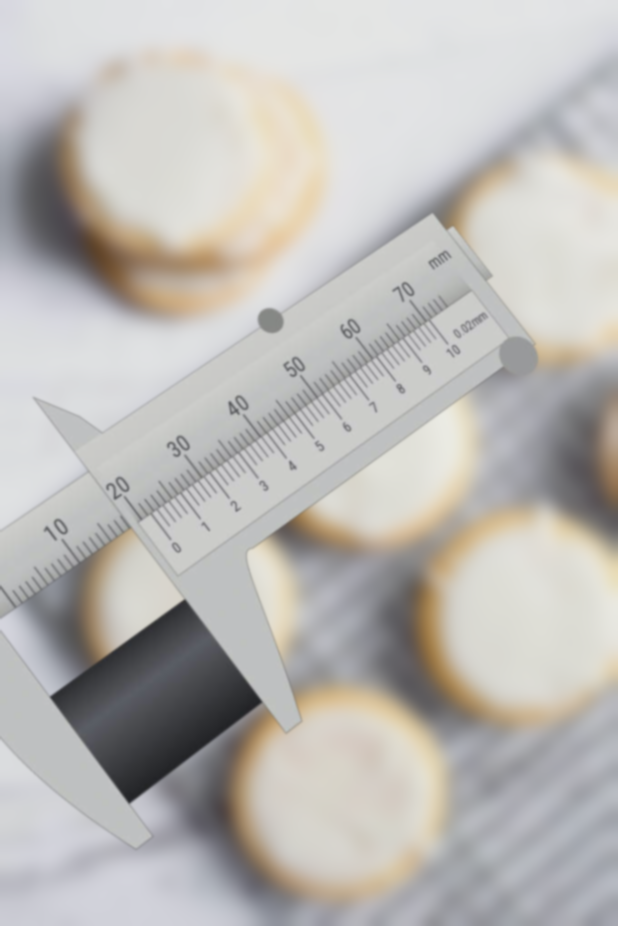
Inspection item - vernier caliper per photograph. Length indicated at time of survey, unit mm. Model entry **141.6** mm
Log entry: **21.5** mm
